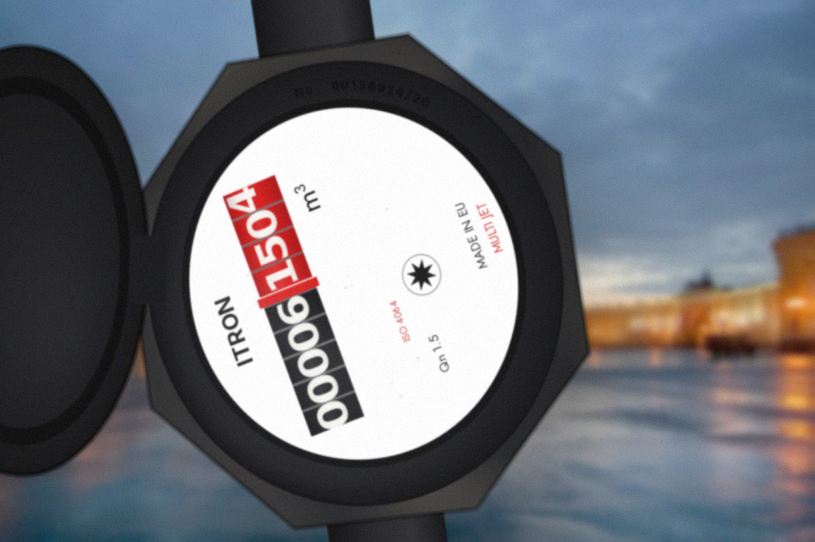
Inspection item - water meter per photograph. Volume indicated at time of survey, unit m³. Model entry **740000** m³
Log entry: **6.1504** m³
